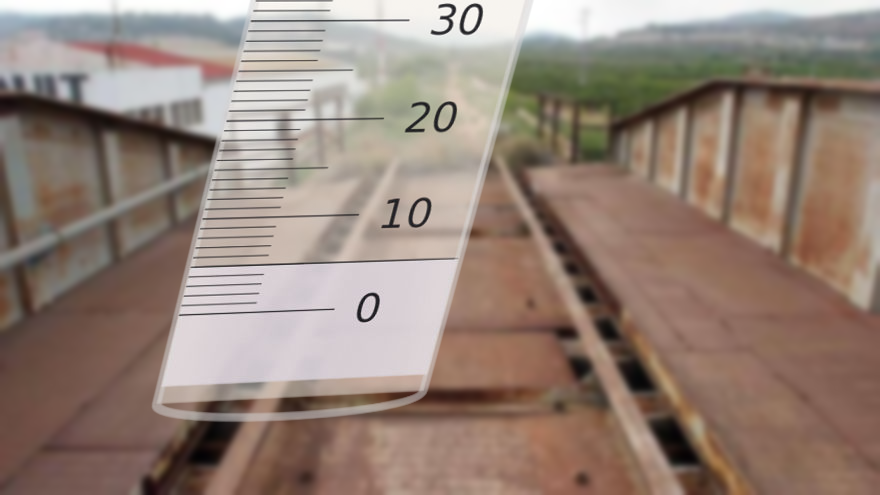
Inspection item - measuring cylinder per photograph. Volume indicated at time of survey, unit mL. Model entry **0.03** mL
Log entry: **5** mL
